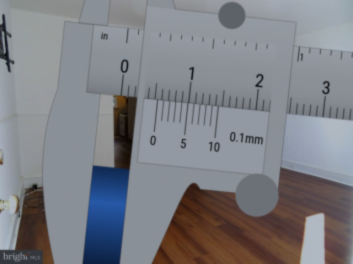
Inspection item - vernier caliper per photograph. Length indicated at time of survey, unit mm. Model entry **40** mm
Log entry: **5.4** mm
